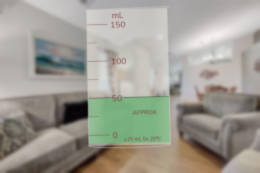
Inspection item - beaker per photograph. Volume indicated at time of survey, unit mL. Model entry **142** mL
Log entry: **50** mL
